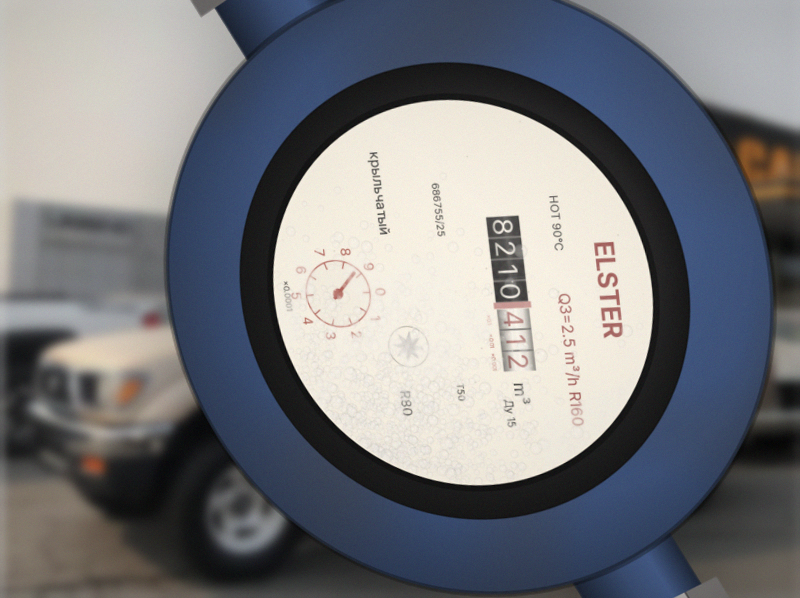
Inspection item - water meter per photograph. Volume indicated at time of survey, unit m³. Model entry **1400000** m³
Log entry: **8210.4128** m³
